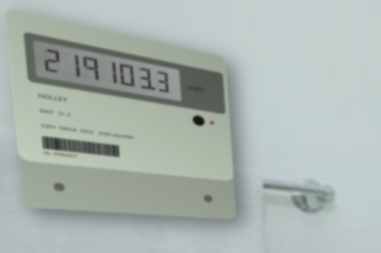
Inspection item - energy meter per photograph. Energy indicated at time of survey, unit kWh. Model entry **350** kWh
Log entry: **219103.3** kWh
